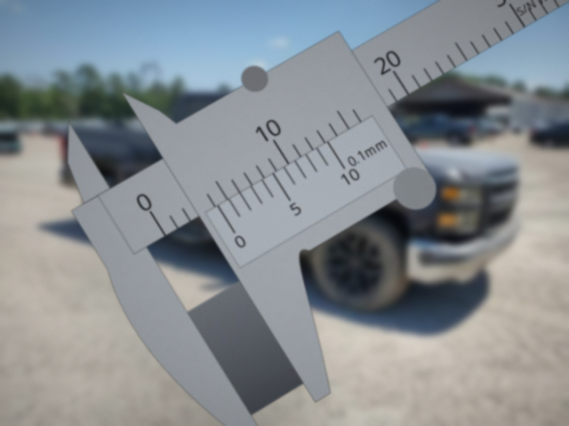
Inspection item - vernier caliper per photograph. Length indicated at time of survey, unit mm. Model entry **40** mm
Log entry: **4.2** mm
